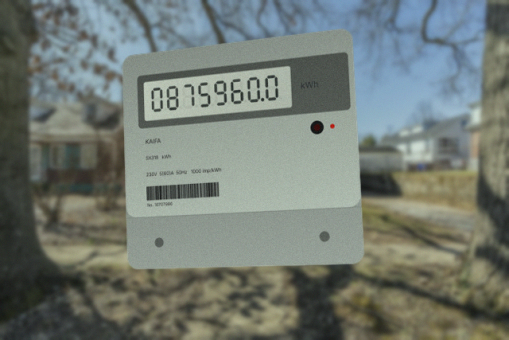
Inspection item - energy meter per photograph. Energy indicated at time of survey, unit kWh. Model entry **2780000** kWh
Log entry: **875960.0** kWh
